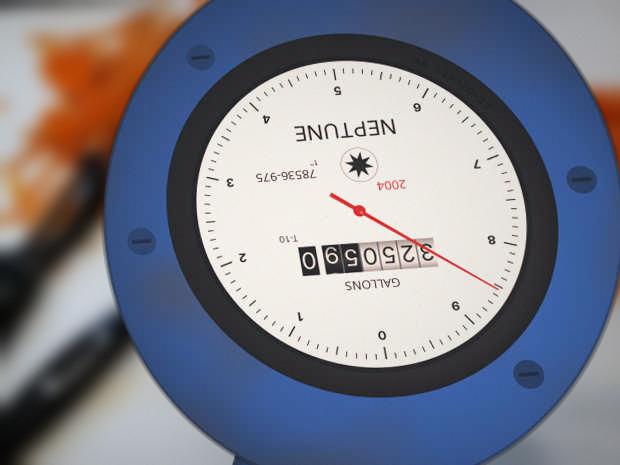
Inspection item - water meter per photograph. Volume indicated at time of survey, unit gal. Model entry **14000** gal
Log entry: **3250588.5** gal
